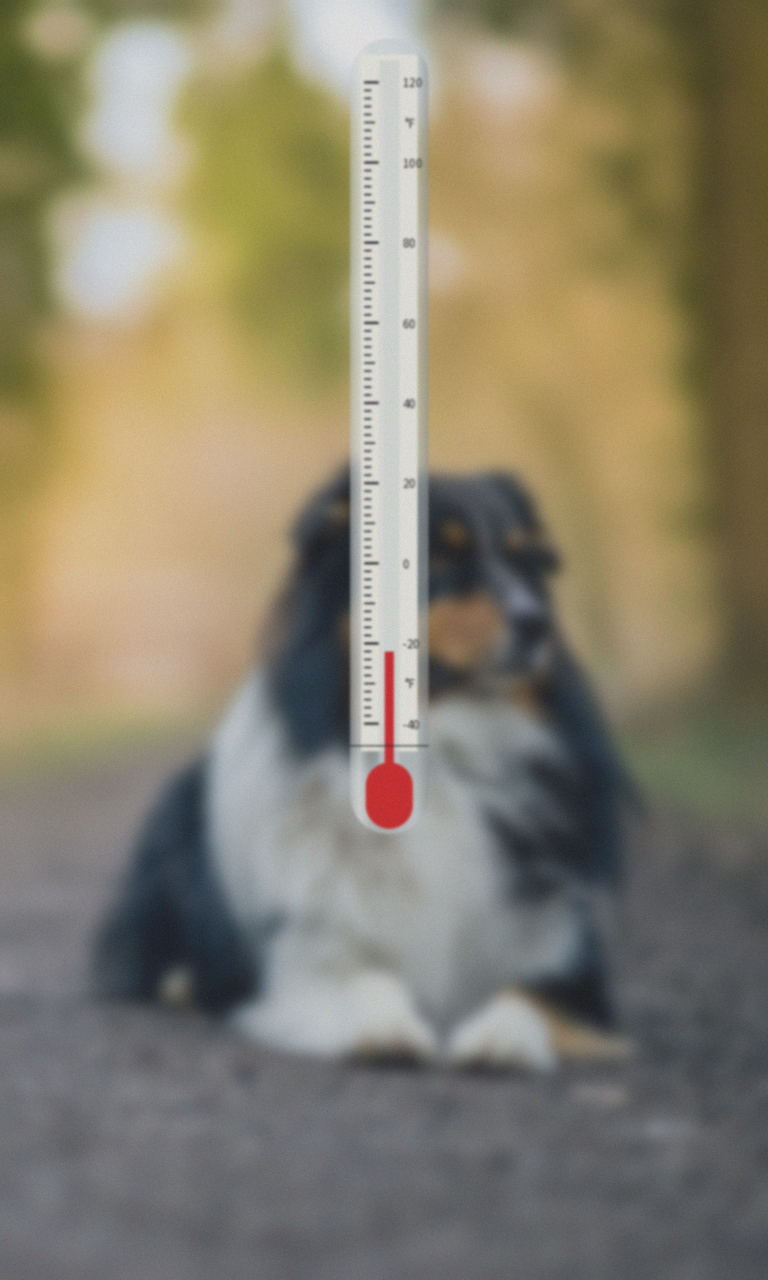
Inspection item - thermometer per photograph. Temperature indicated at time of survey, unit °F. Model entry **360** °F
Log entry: **-22** °F
